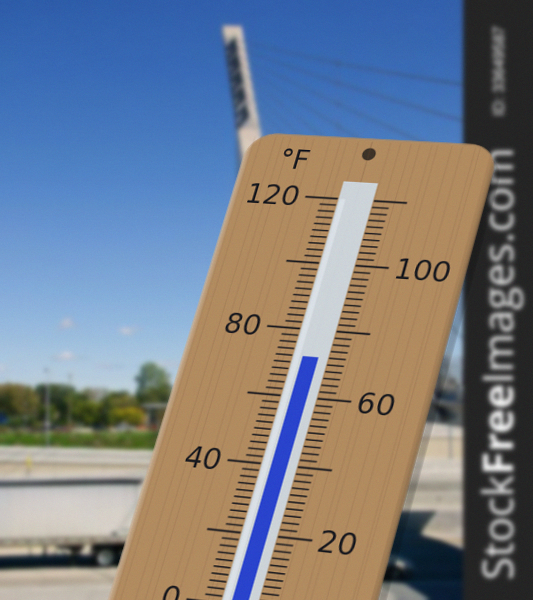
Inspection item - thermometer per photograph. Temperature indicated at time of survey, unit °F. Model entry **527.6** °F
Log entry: **72** °F
